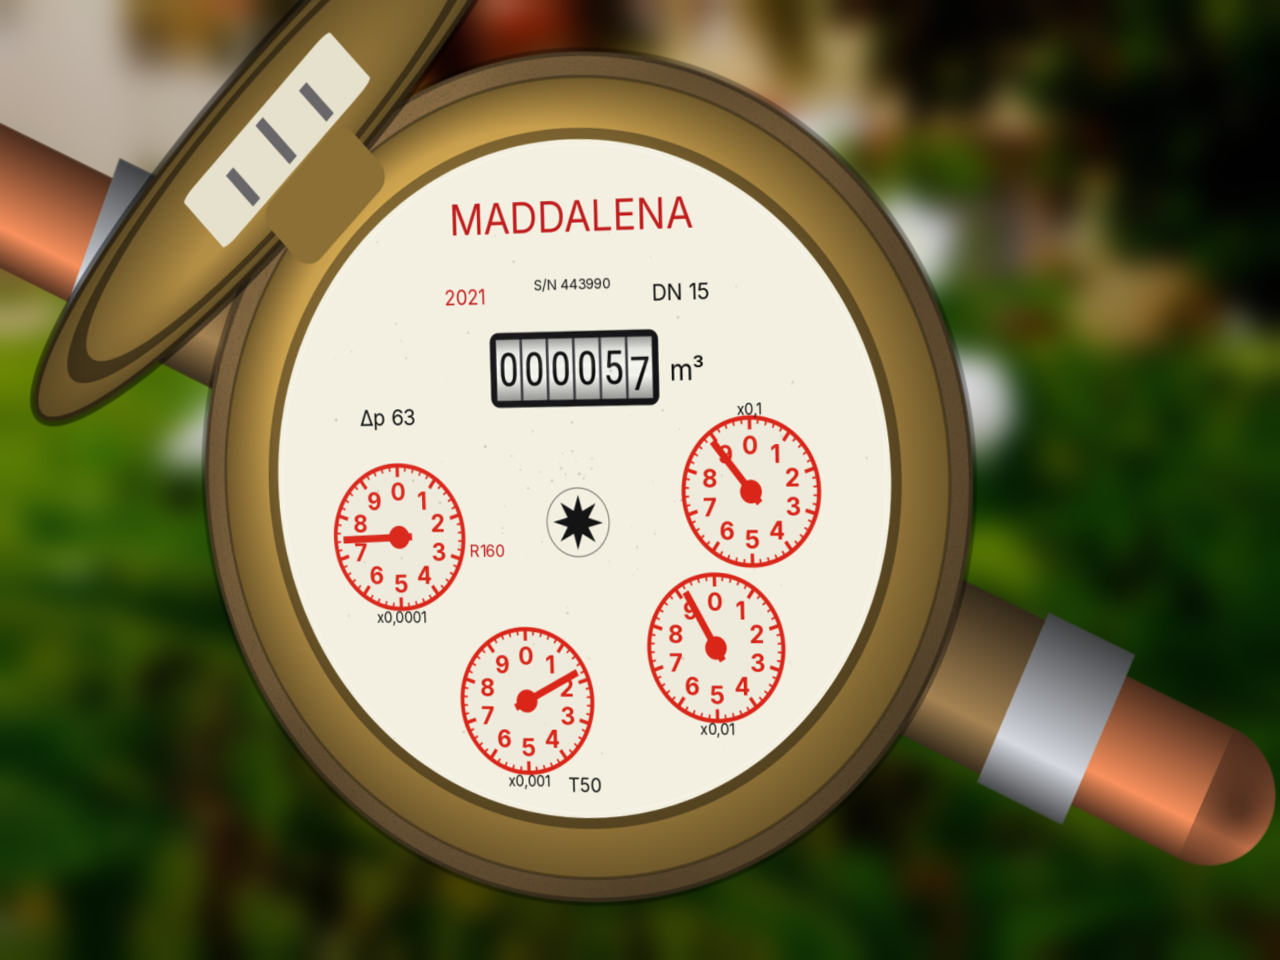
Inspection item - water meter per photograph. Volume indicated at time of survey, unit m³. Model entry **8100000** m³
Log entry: **56.8917** m³
